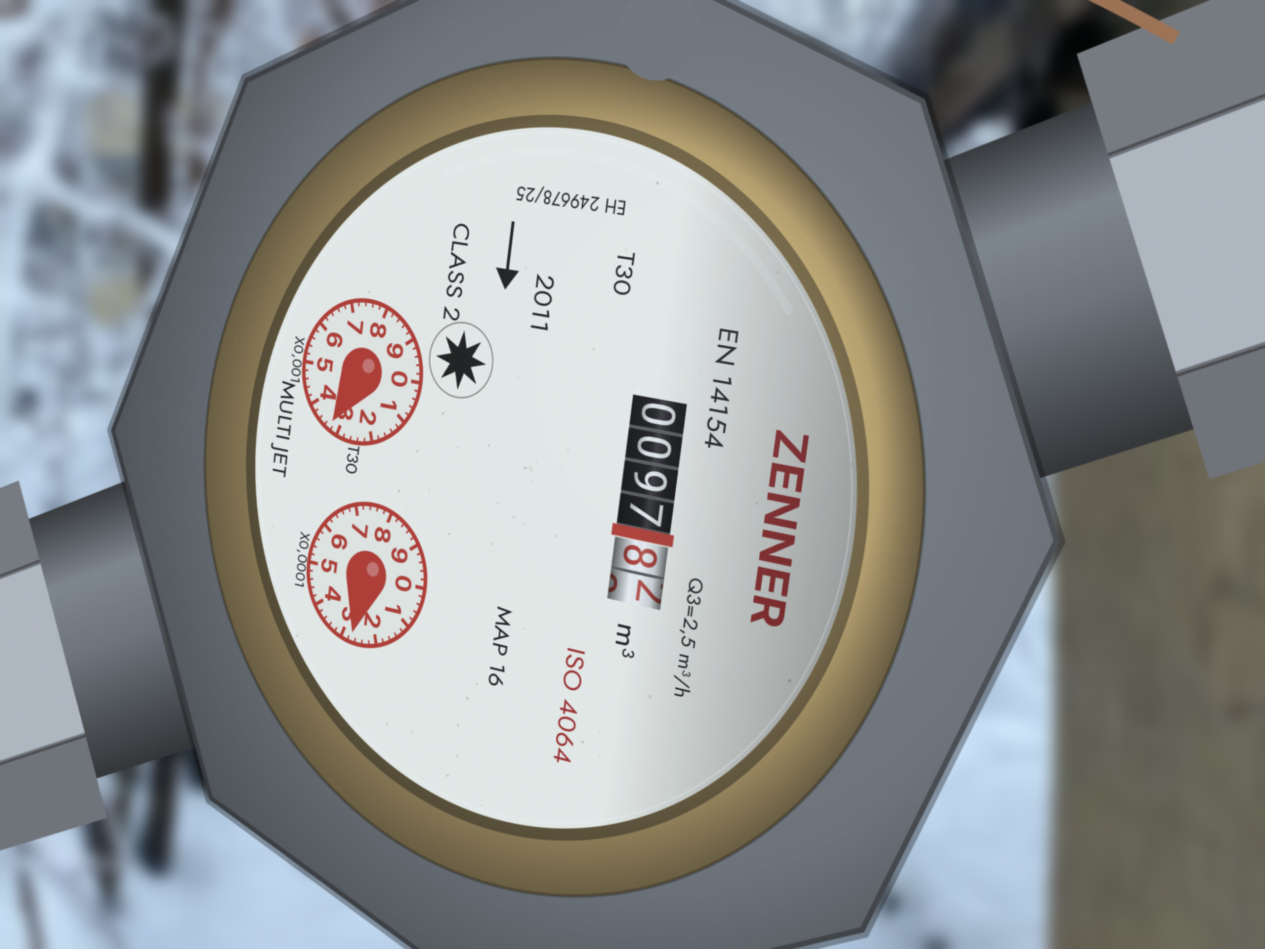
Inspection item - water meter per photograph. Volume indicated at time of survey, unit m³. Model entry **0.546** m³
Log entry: **97.8232** m³
